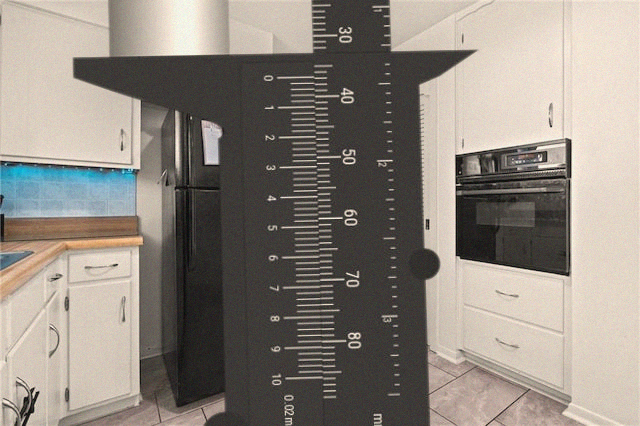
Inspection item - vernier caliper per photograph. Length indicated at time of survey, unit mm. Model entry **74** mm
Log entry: **36.8** mm
